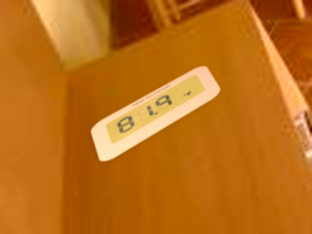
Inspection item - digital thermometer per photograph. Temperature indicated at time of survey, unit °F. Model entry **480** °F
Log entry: **81.9** °F
